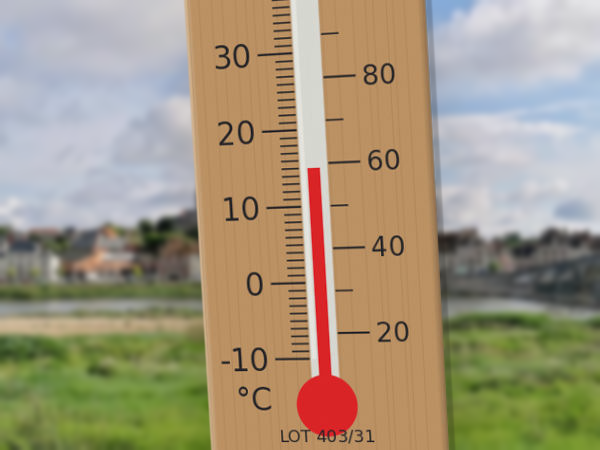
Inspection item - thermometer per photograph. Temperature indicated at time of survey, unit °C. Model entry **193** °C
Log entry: **15** °C
